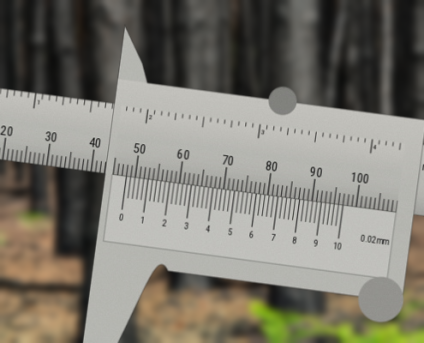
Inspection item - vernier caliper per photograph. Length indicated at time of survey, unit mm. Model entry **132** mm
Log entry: **48.0** mm
